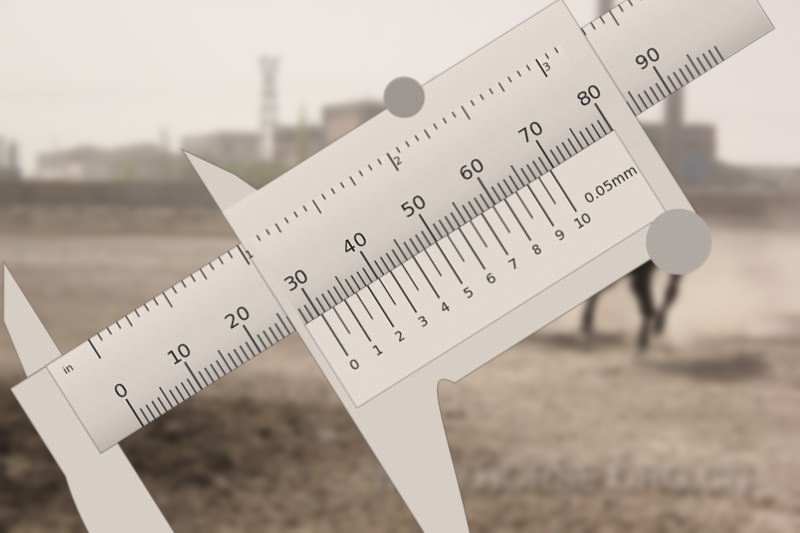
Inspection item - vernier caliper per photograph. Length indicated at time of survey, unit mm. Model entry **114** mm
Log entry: **30.4** mm
